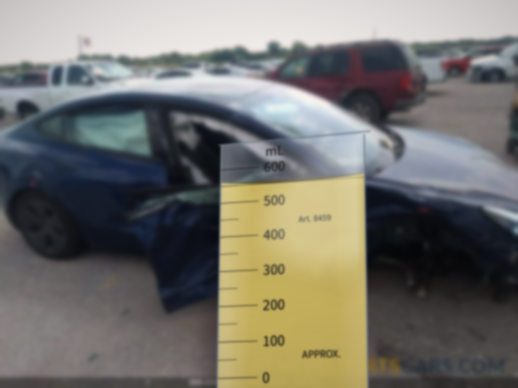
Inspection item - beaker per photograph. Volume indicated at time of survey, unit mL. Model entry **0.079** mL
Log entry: **550** mL
